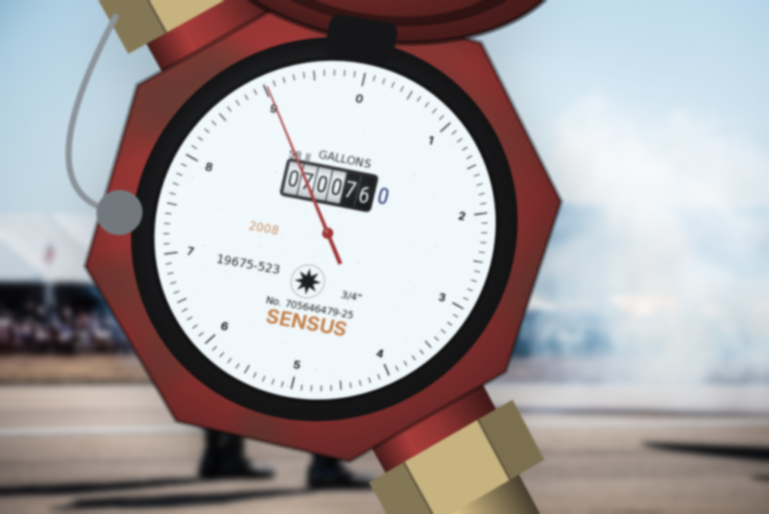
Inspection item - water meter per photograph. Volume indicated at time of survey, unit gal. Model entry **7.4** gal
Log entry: **700759.0** gal
